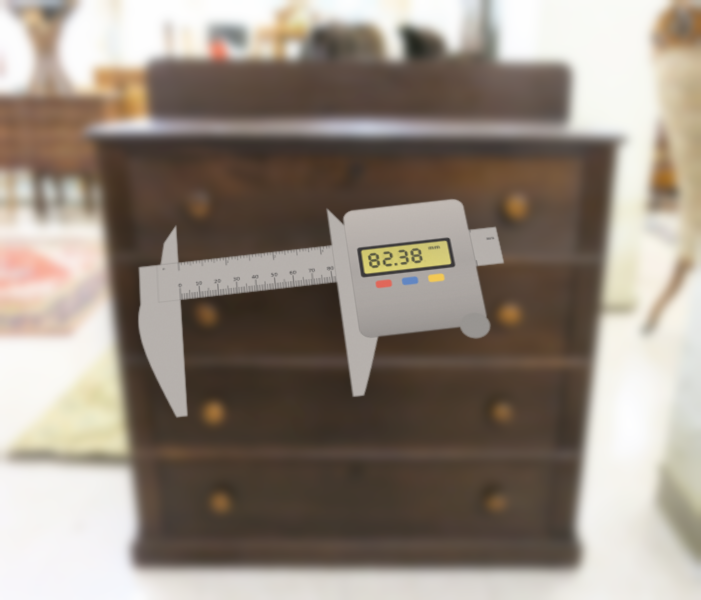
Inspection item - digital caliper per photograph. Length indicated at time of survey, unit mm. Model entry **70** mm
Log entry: **82.38** mm
